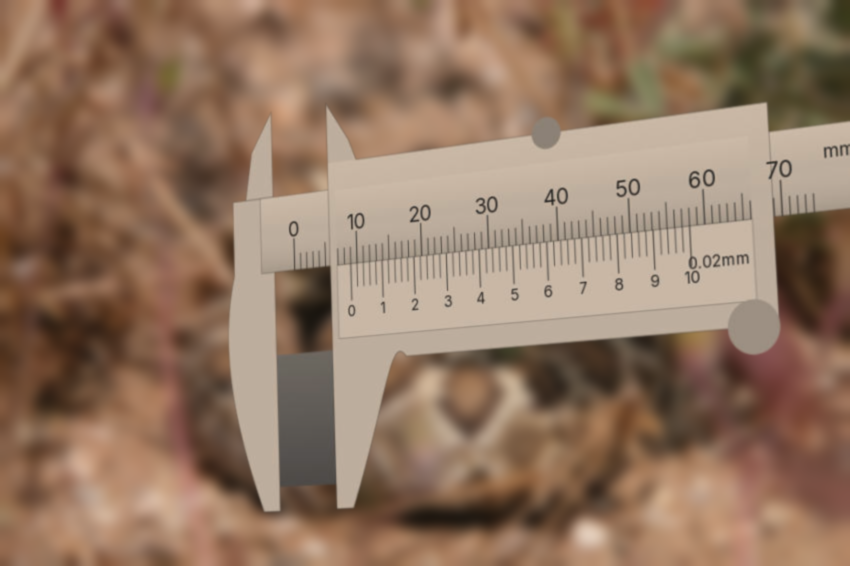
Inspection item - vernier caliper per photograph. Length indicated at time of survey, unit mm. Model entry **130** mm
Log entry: **9.0** mm
